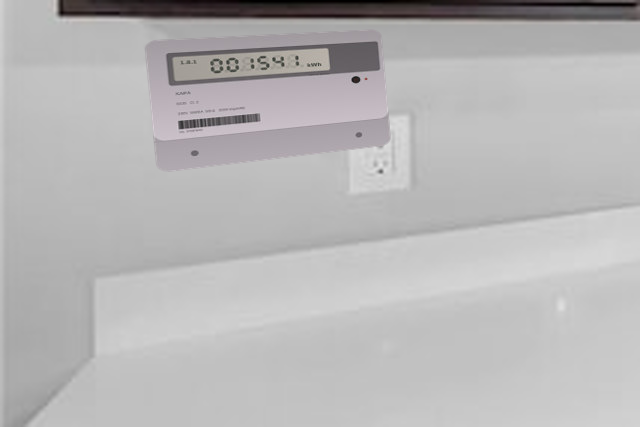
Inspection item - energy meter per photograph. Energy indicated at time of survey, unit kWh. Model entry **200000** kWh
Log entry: **1541** kWh
